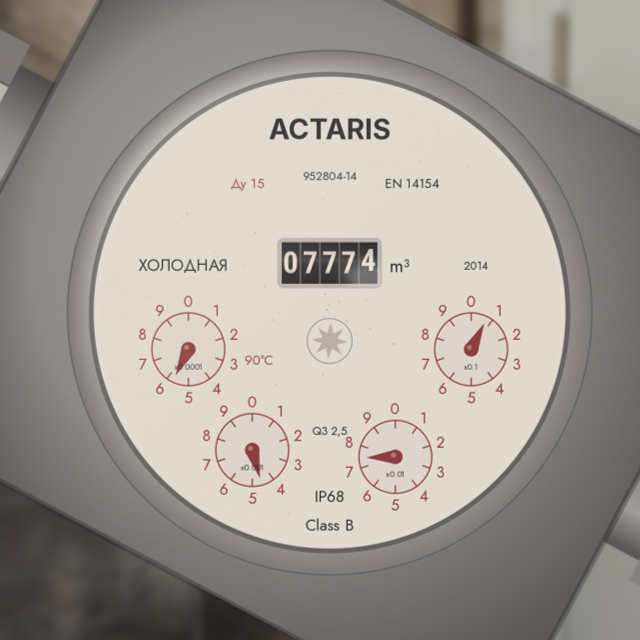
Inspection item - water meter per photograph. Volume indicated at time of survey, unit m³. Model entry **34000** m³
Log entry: **7774.0745** m³
